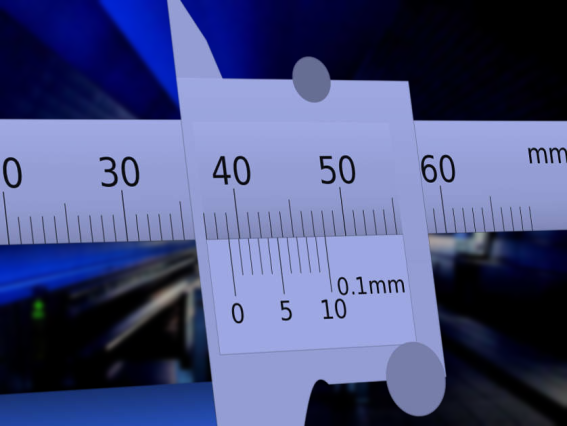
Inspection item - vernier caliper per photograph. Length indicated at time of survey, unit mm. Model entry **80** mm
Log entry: **39.0** mm
